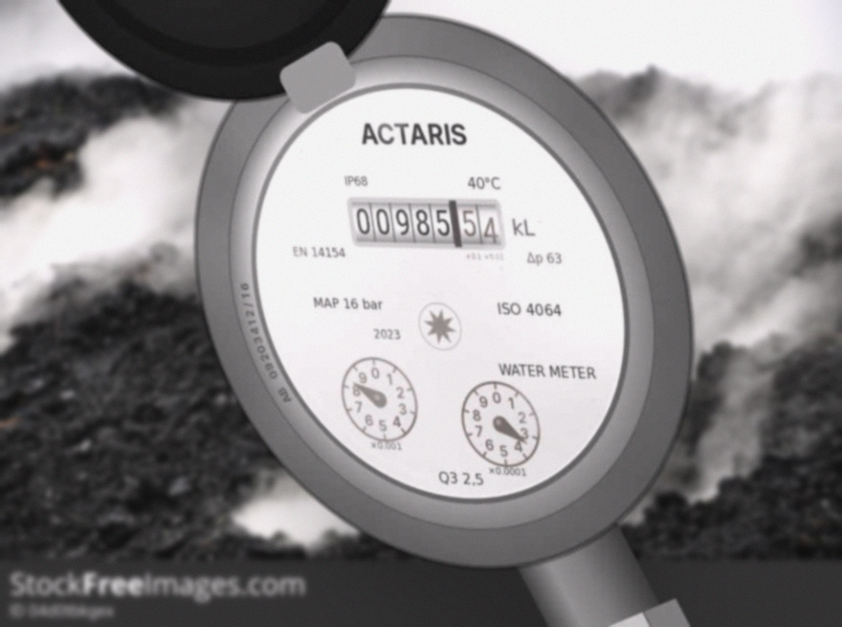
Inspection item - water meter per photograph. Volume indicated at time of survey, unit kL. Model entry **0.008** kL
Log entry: **985.5383** kL
